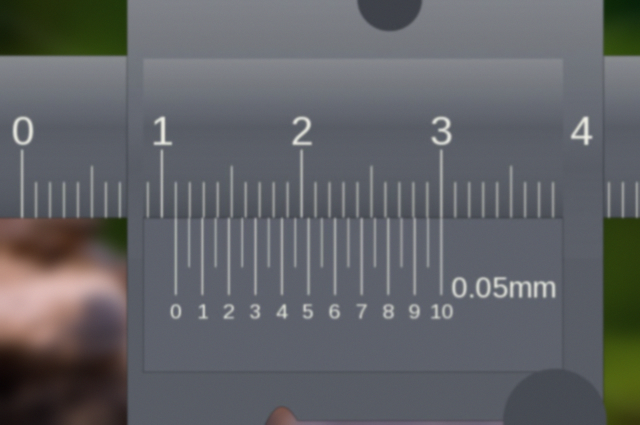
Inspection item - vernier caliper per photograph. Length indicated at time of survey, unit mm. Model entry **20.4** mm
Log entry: **11.0** mm
